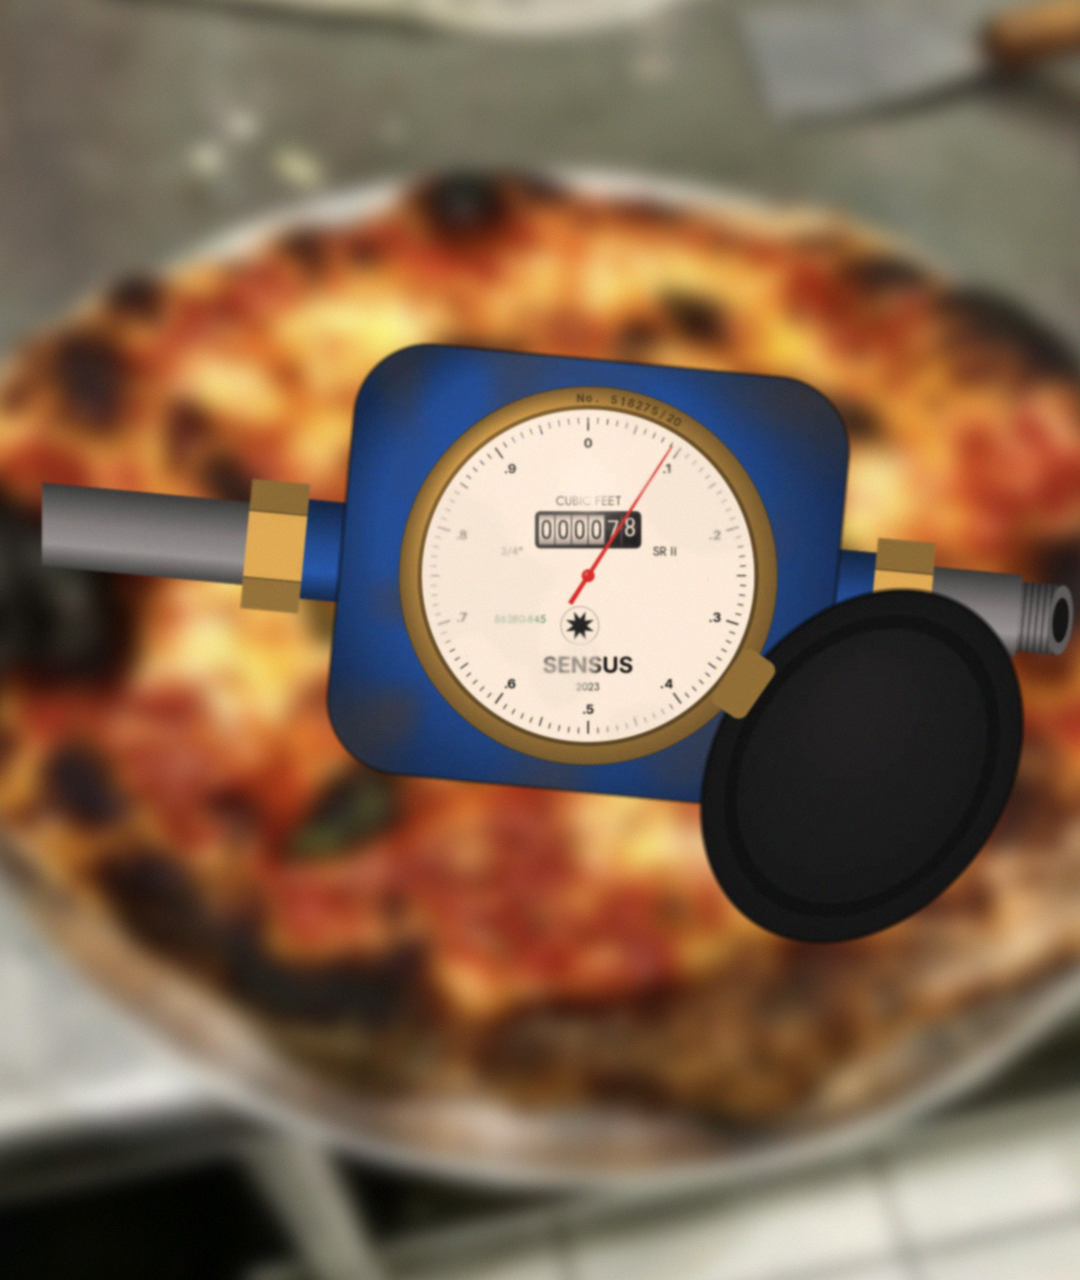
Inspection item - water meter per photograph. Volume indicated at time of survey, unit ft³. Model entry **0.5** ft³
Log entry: **78.09** ft³
